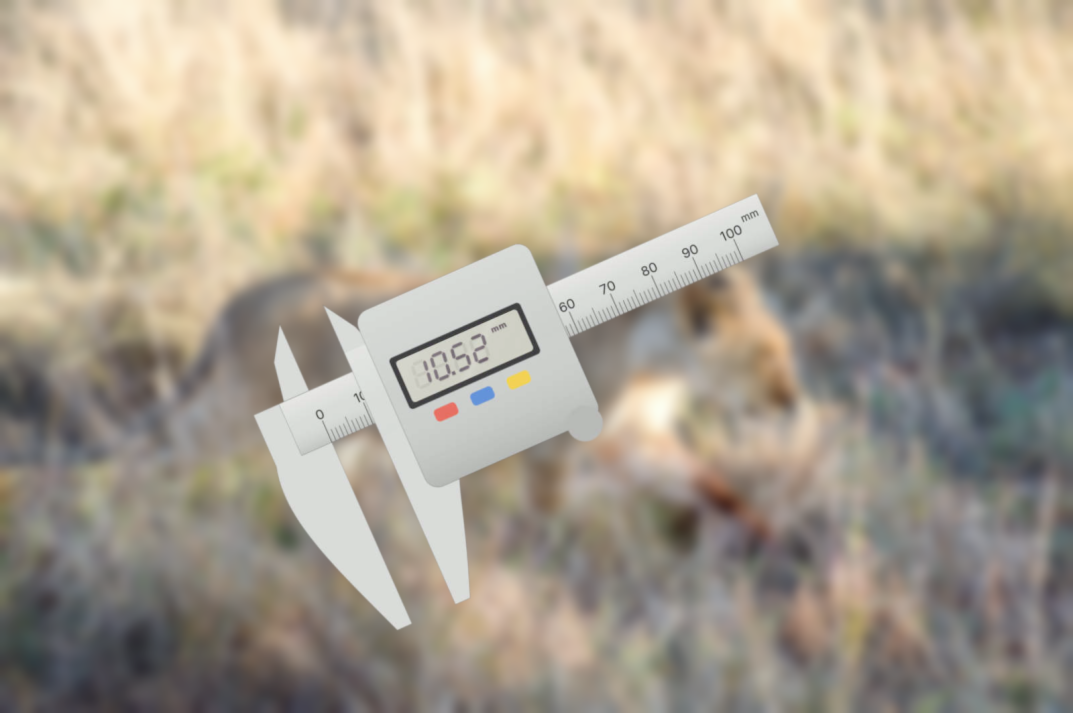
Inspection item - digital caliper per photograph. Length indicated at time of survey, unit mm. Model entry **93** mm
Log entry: **10.52** mm
